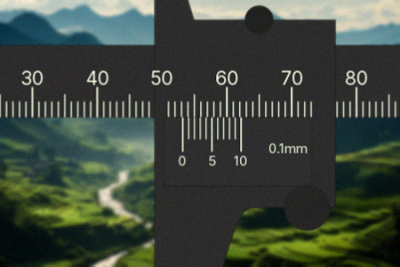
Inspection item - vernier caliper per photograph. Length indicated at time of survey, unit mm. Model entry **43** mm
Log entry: **53.2** mm
